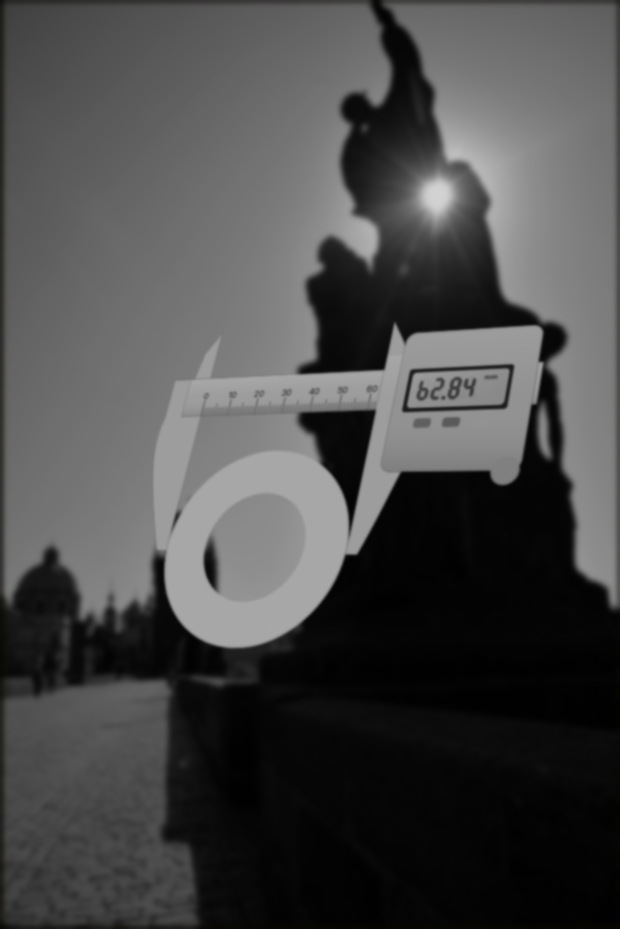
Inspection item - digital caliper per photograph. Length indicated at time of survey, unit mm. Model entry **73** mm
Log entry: **62.84** mm
